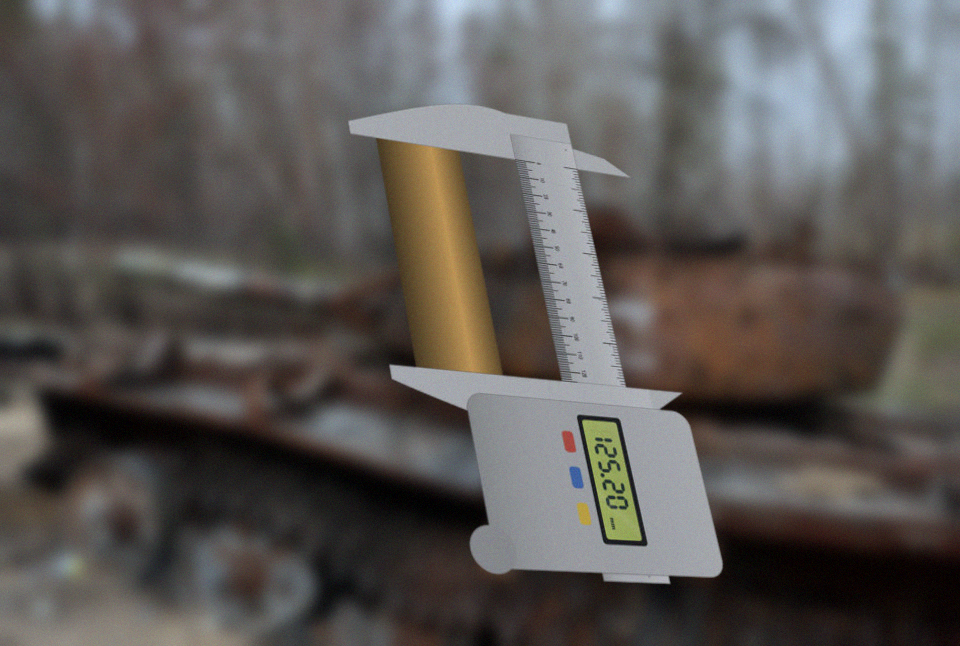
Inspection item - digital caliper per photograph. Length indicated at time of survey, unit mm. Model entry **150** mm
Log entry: **125.20** mm
